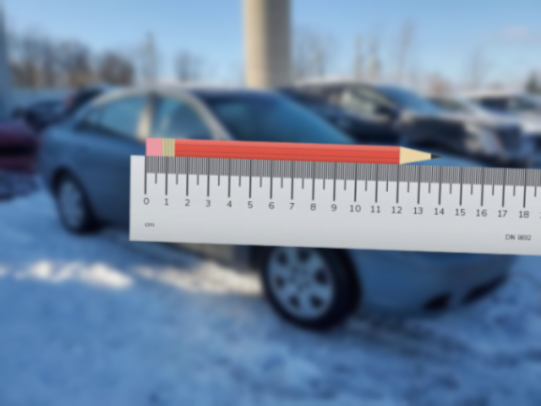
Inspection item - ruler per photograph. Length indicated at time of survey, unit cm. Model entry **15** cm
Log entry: **14** cm
